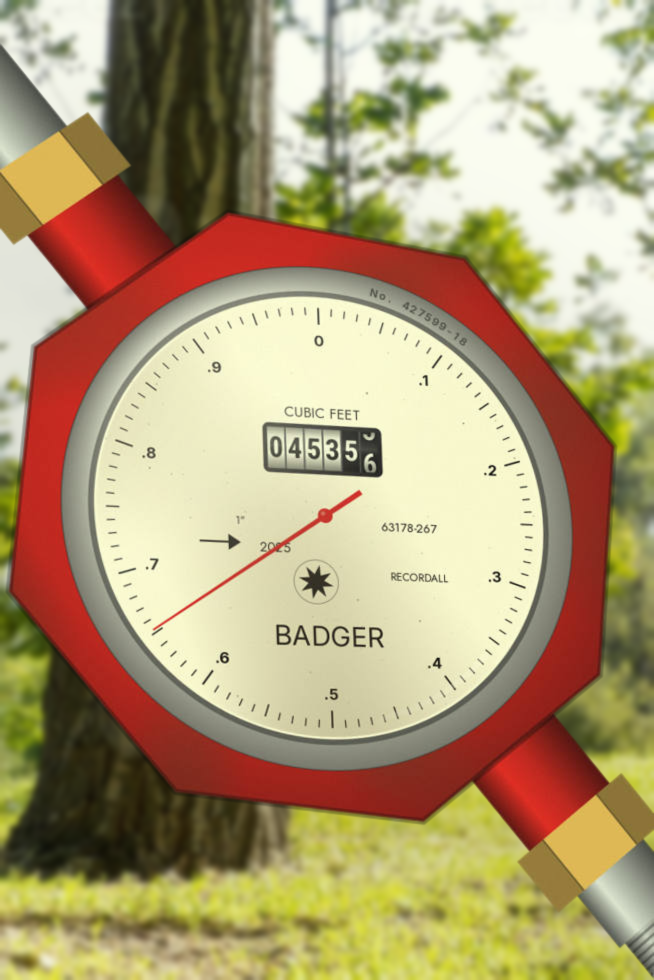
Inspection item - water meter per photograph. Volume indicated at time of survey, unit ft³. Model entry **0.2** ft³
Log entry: **45355.65** ft³
